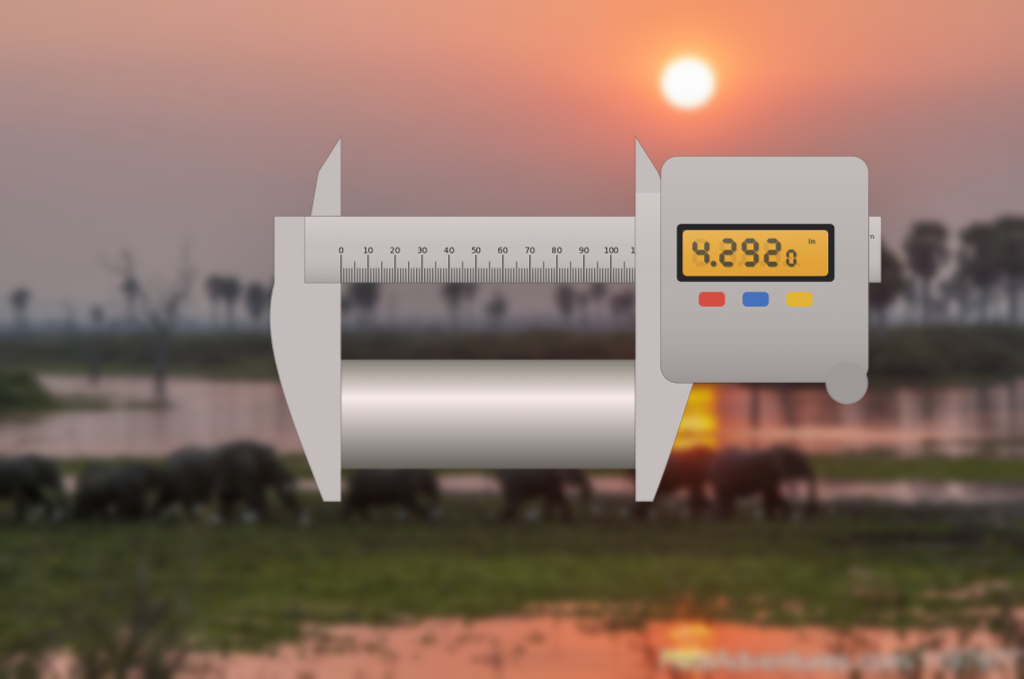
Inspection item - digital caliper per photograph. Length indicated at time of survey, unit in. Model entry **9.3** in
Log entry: **4.2920** in
